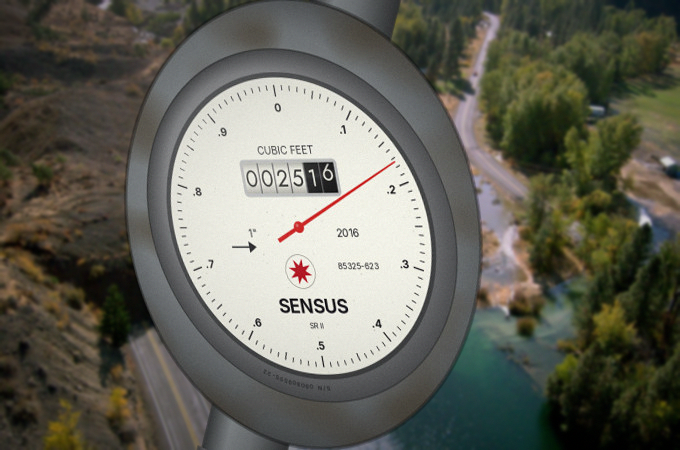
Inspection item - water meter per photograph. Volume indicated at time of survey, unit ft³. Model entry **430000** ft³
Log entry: **2516.17** ft³
